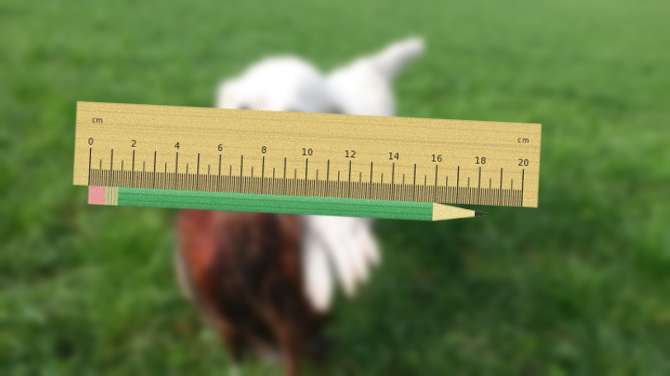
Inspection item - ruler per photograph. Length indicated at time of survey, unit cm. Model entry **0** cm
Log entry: **18.5** cm
